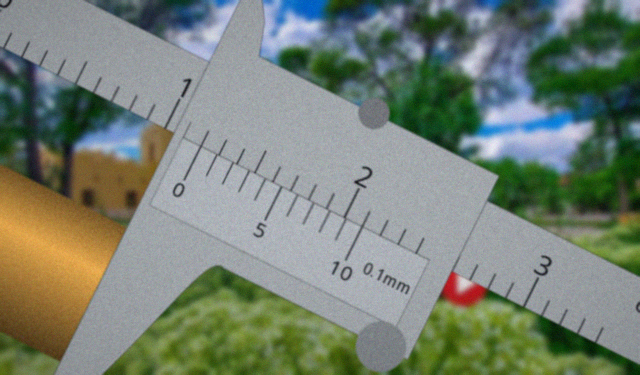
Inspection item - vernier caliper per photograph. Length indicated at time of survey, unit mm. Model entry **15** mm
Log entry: **12.0** mm
